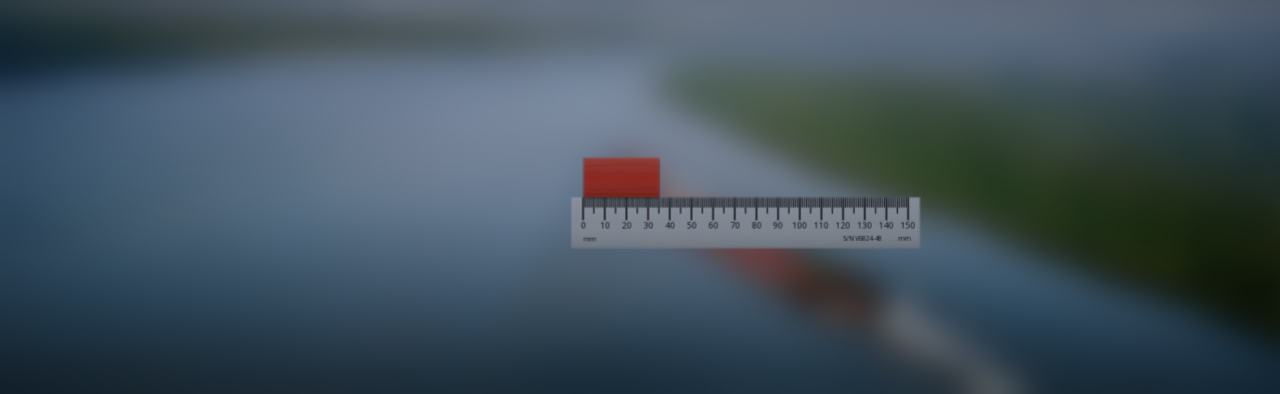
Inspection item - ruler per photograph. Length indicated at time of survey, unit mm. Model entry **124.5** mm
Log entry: **35** mm
